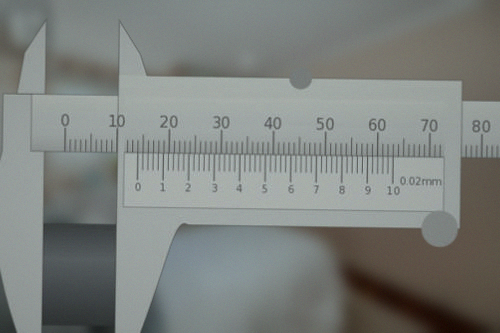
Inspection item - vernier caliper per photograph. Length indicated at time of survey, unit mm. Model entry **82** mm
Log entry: **14.0** mm
